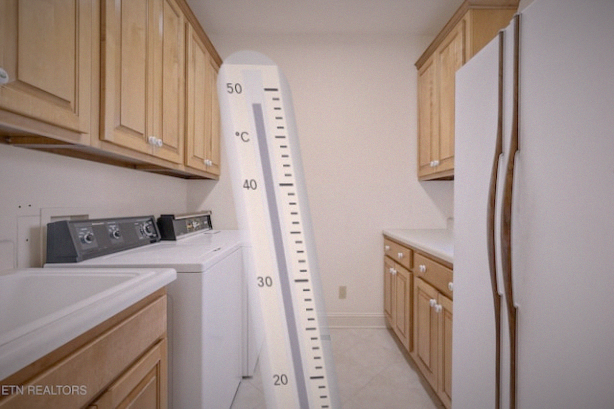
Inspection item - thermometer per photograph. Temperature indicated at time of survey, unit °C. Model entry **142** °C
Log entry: **48.5** °C
